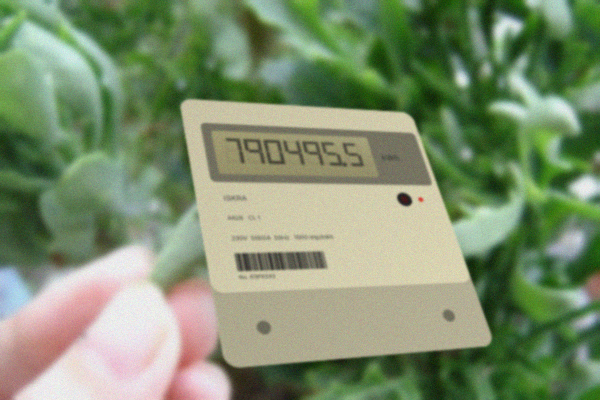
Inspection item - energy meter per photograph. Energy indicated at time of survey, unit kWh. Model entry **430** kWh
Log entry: **790495.5** kWh
